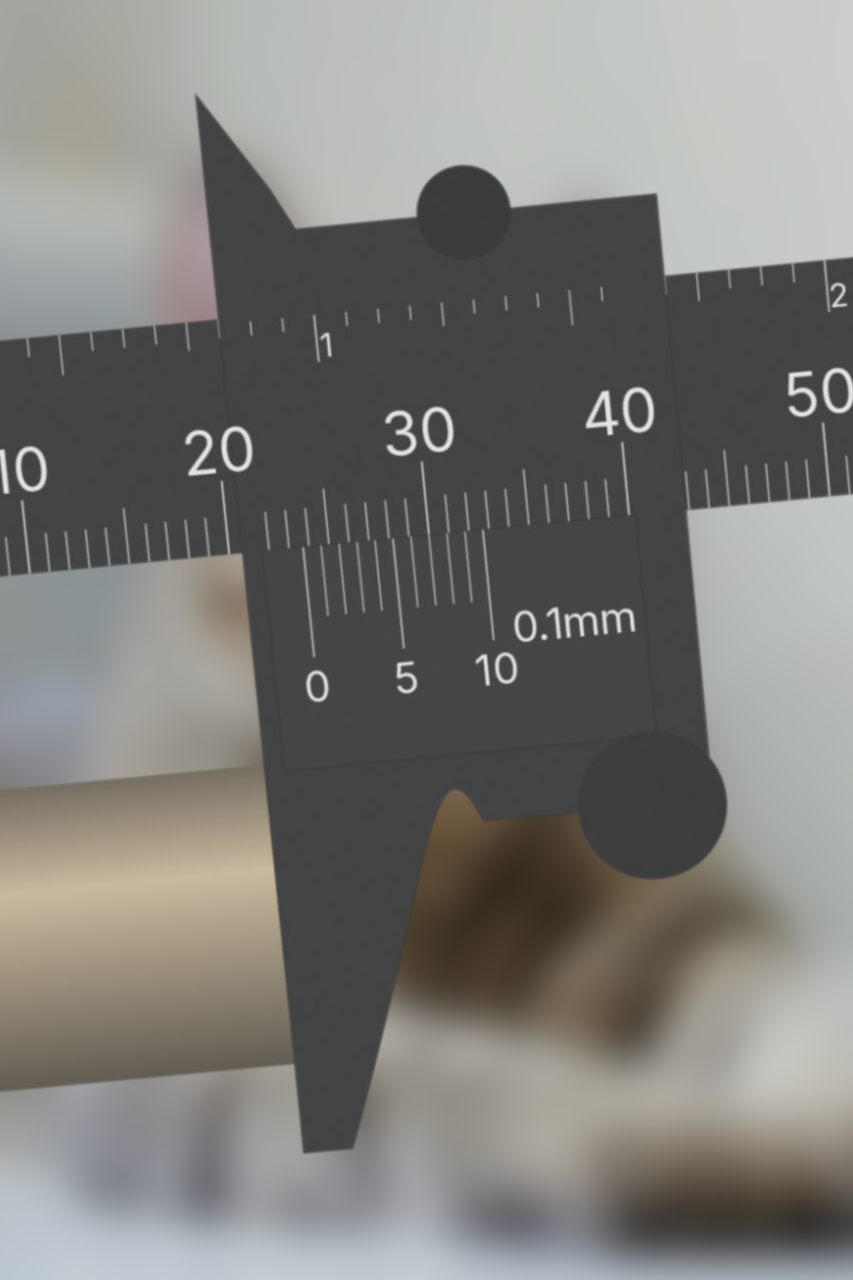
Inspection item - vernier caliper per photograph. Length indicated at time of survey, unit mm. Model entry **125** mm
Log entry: **23.7** mm
